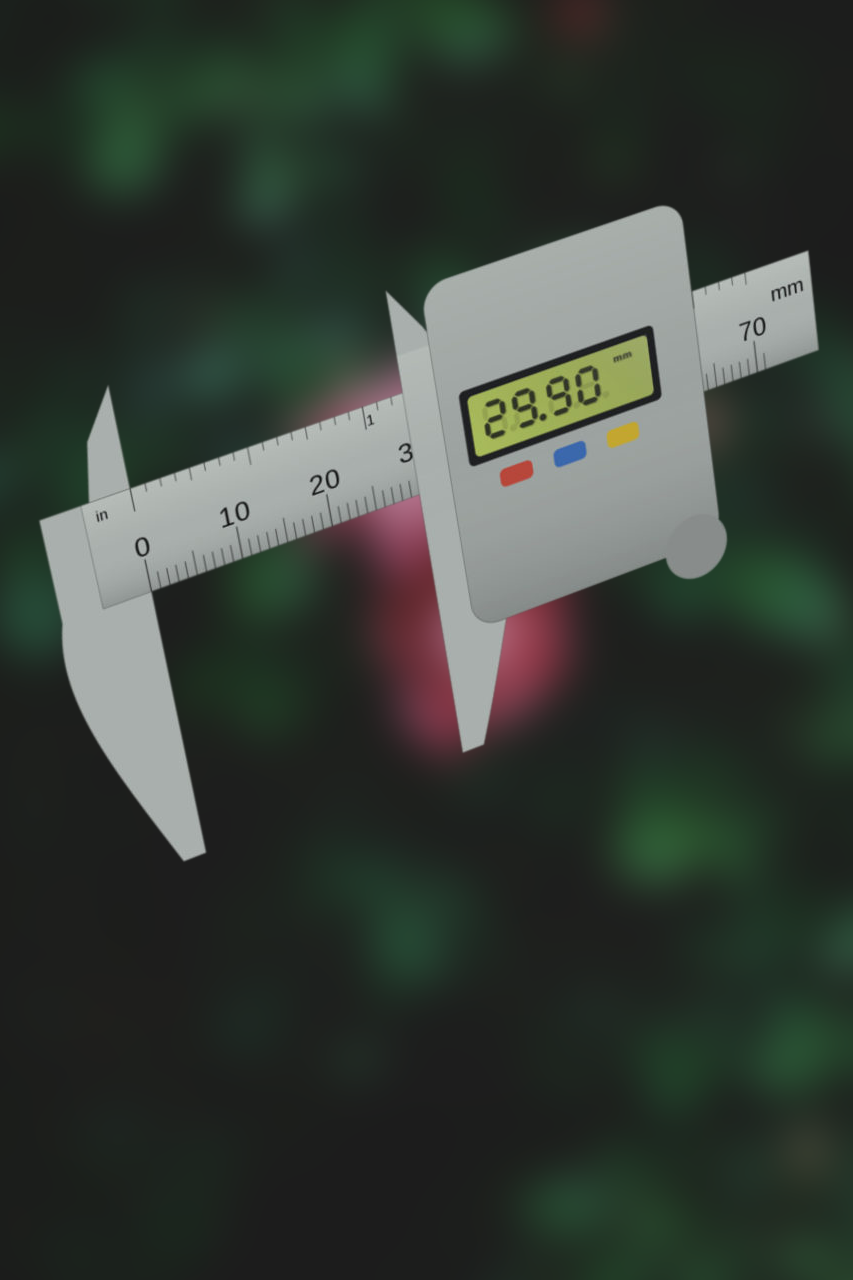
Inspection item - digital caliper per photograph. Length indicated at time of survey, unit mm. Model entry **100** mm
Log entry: **29.90** mm
